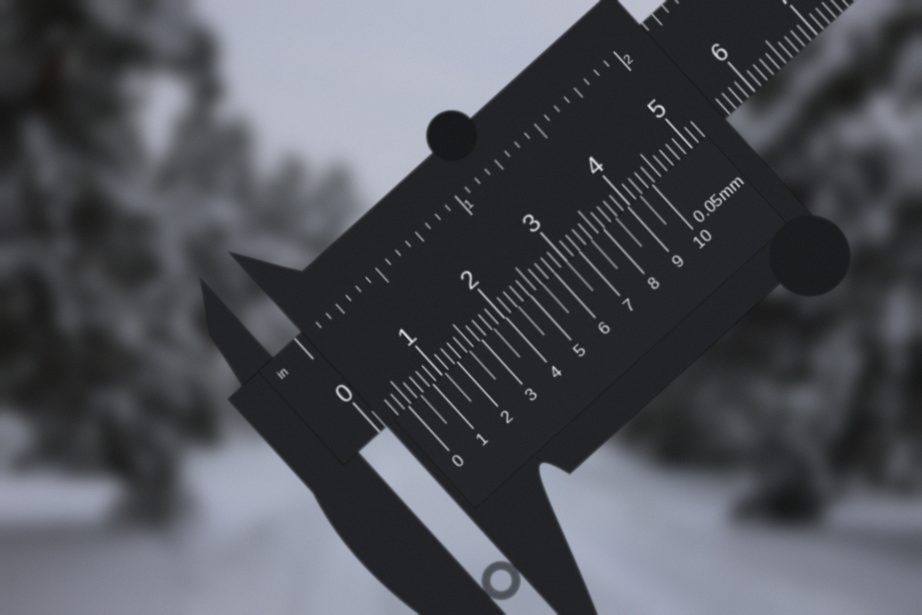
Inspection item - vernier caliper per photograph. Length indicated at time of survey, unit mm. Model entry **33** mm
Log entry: **4.6** mm
